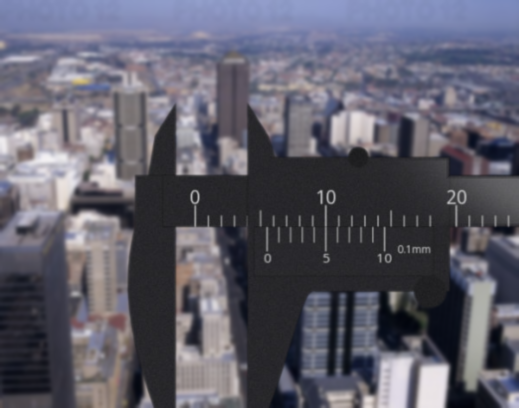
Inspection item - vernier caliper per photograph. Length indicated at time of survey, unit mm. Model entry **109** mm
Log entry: **5.5** mm
